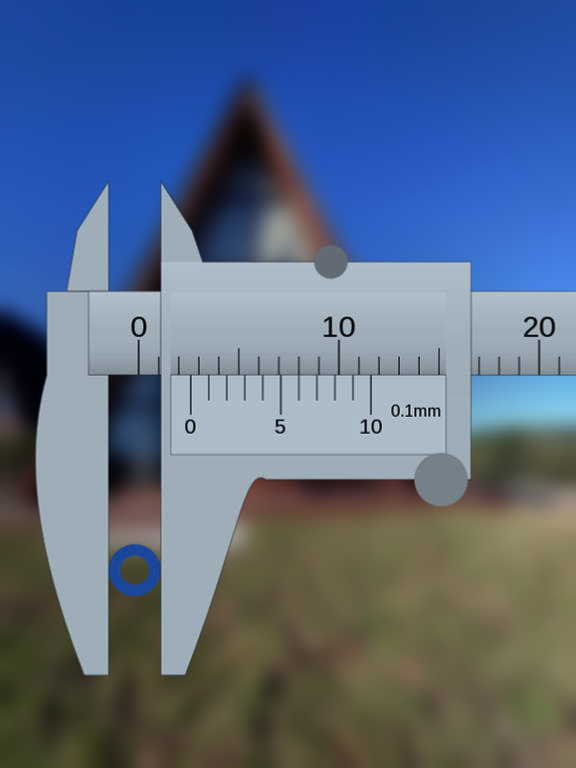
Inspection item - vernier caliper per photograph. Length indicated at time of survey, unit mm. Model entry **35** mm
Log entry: **2.6** mm
